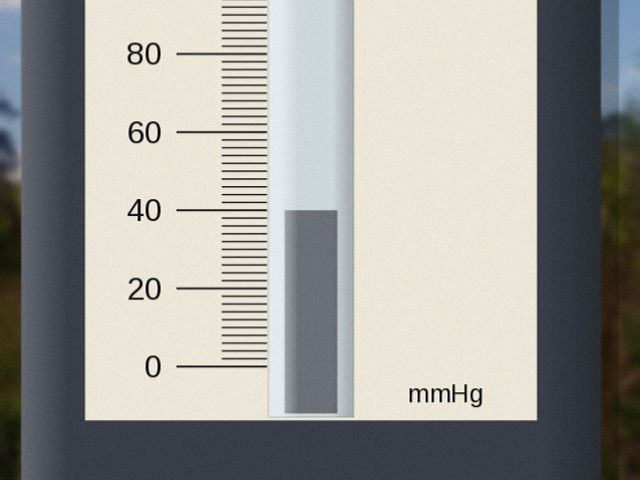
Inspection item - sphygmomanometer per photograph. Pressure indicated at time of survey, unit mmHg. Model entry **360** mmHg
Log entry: **40** mmHg
